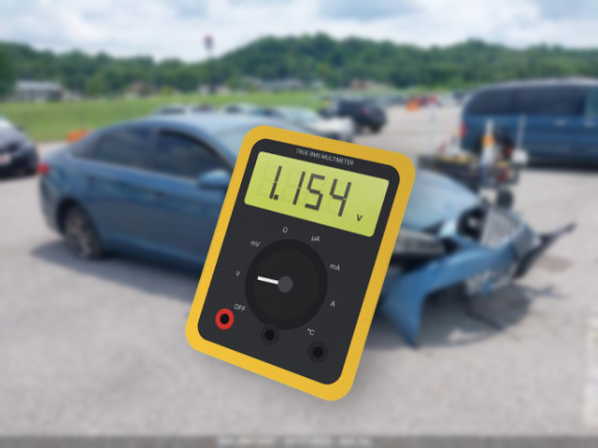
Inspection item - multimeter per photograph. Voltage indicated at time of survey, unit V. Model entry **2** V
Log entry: **1.154** V
